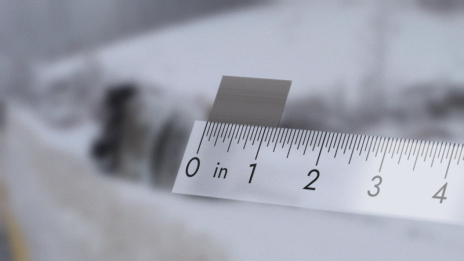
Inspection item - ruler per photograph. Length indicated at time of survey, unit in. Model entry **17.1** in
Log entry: **1.1875** in
